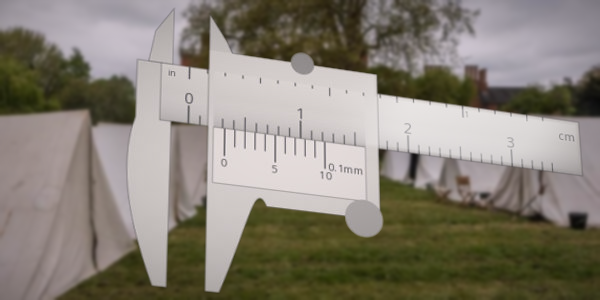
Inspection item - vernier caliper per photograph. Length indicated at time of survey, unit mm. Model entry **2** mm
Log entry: **3.2** mm
